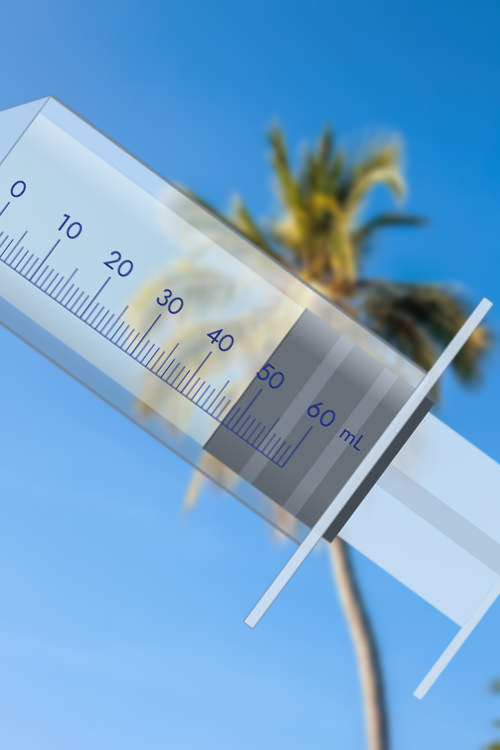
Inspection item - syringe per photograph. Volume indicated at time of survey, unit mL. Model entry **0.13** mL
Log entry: **48** mL
